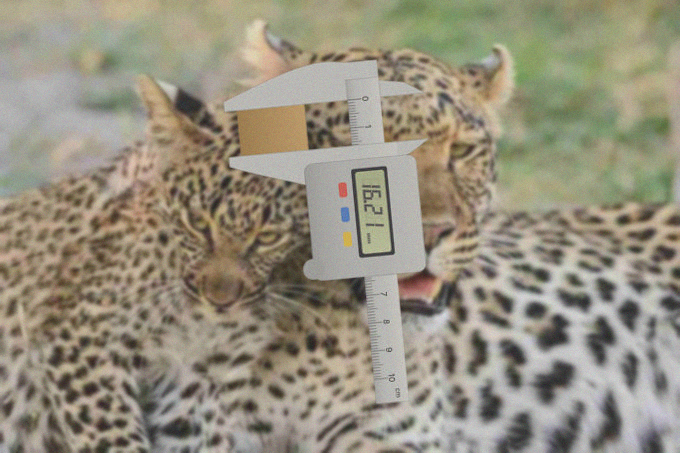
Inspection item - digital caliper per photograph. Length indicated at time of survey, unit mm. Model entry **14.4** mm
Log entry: **16.21** mm
